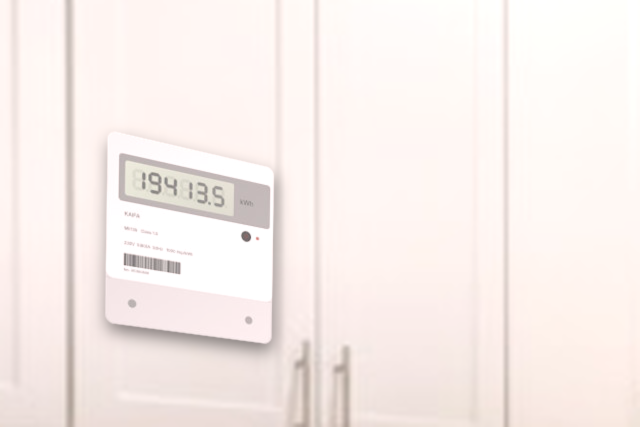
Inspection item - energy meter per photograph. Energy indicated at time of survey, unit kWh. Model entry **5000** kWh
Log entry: **19413.5** kWh
